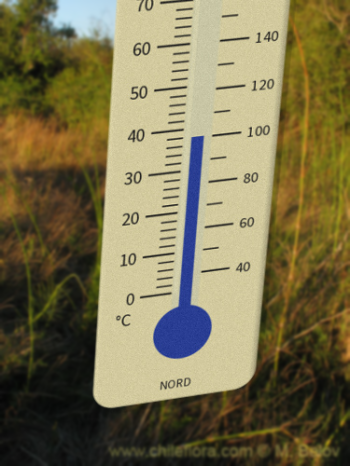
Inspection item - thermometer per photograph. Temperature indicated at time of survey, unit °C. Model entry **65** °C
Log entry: **38** °C
